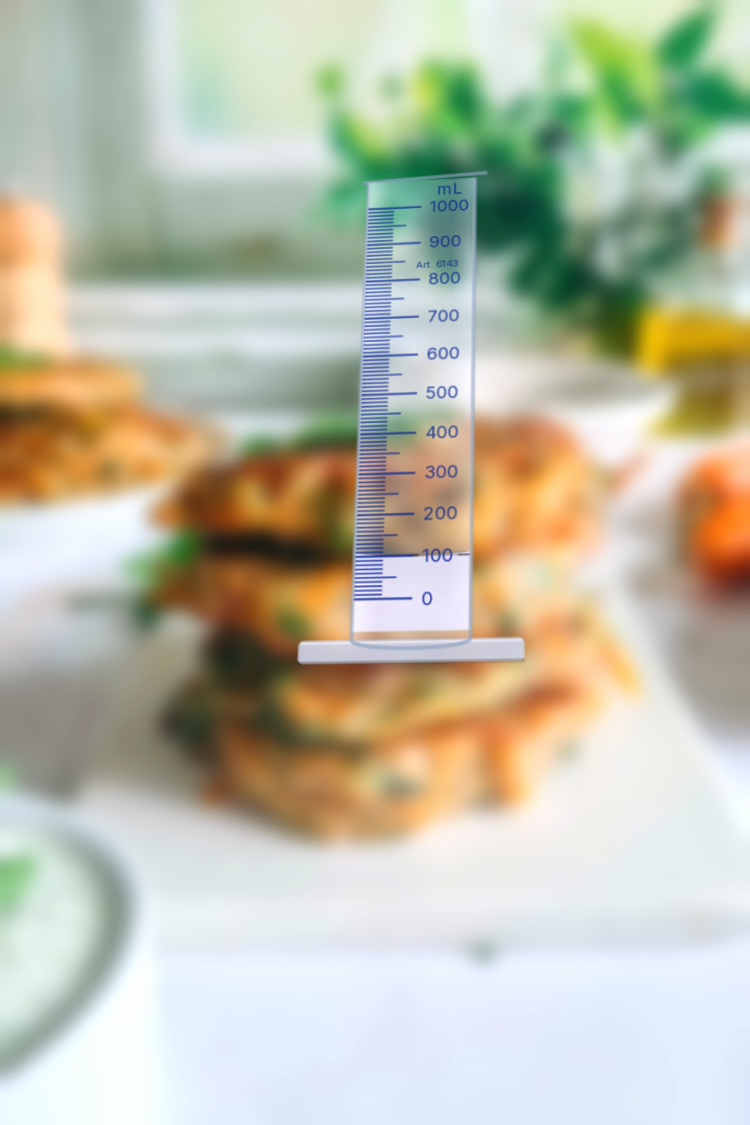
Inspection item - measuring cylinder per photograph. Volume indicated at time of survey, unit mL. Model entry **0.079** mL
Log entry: **100** mL
